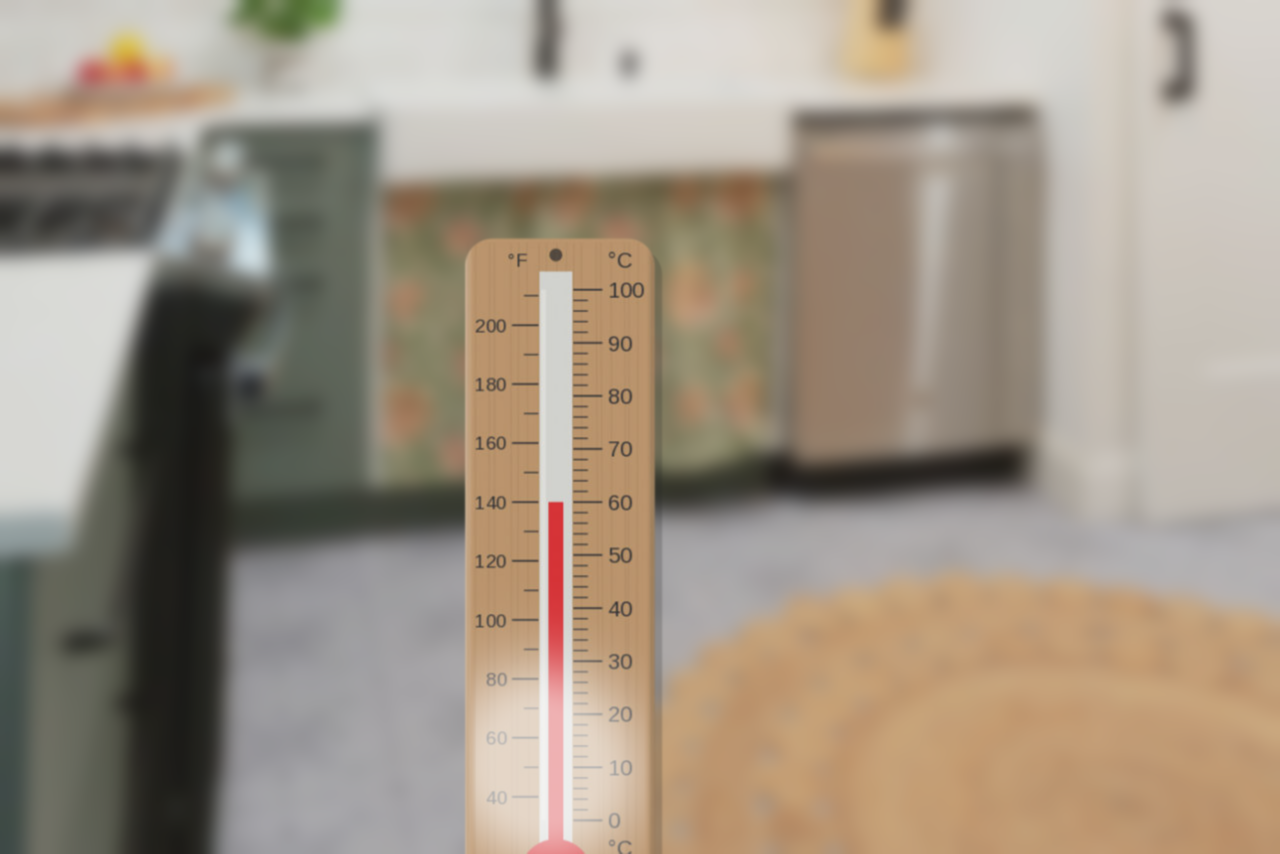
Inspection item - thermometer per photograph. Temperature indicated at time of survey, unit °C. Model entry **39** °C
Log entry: **60** °C
